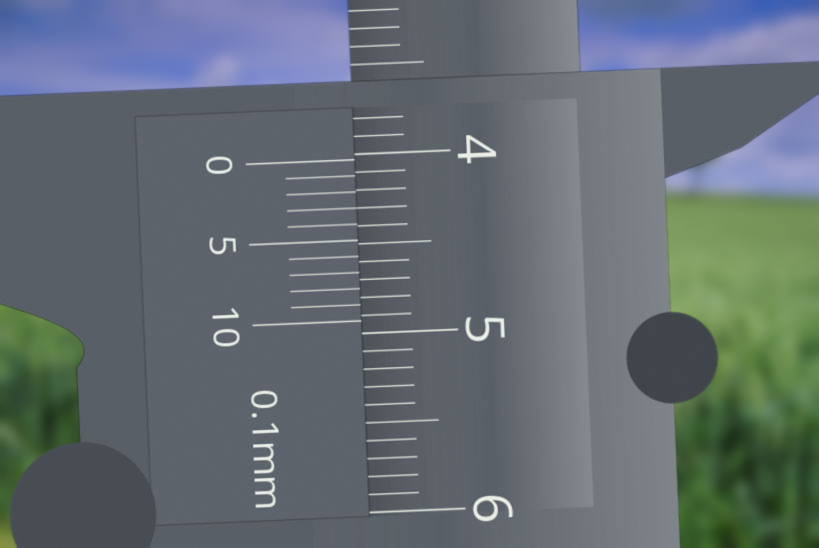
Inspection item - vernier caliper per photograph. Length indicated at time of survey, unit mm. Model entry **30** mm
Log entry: **40.3** mm
